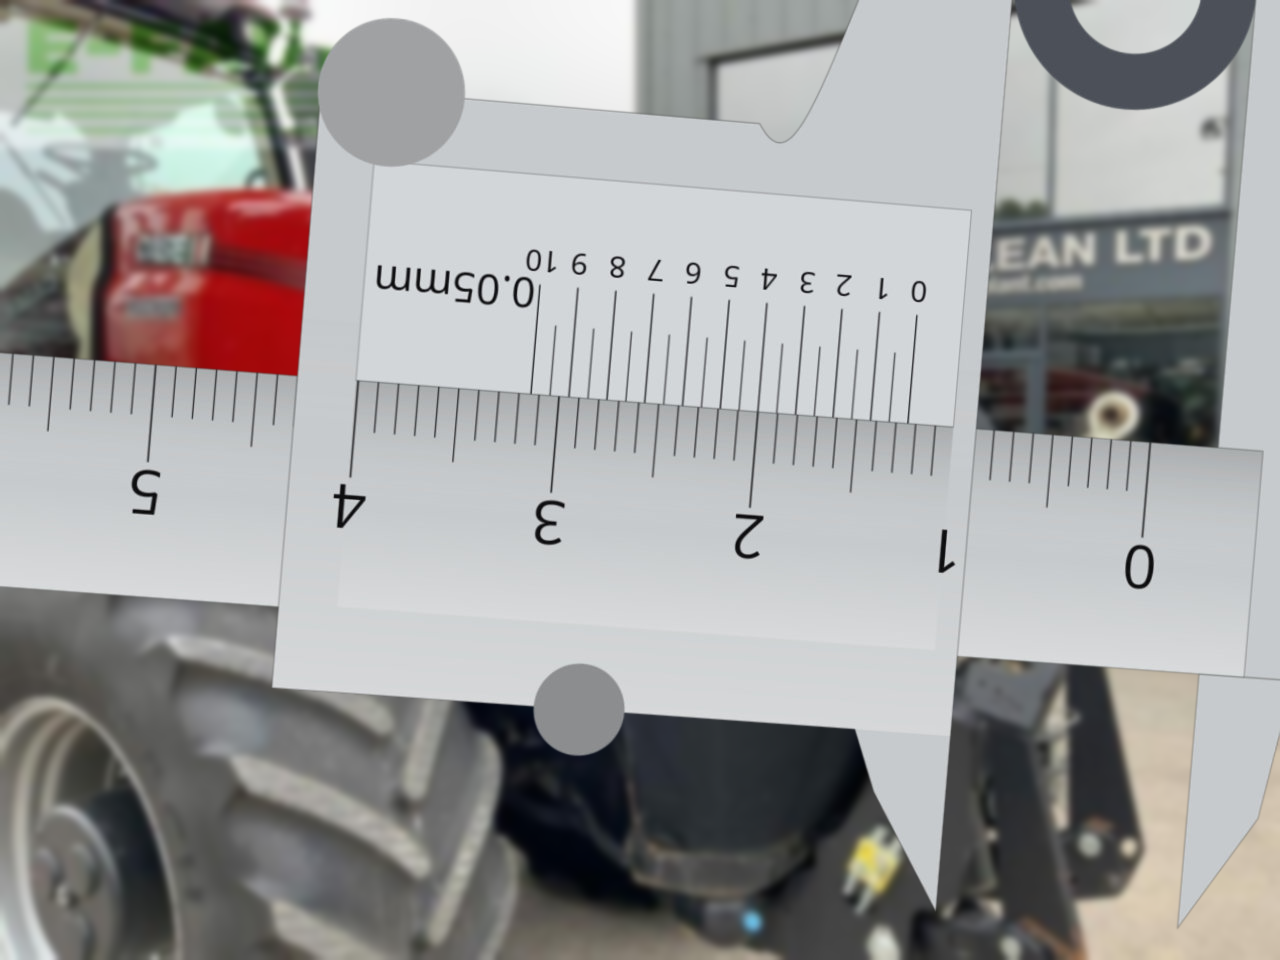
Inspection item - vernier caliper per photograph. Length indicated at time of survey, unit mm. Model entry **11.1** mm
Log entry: **12.4** mm
